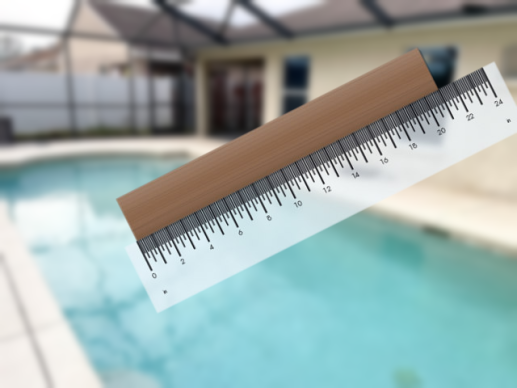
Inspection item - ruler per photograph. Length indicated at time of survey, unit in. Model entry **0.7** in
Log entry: **21** in
